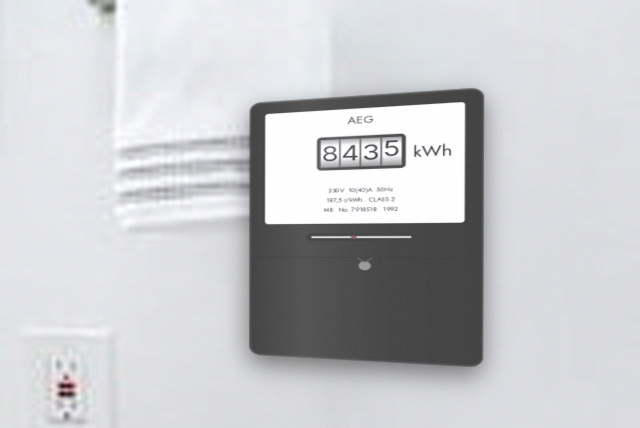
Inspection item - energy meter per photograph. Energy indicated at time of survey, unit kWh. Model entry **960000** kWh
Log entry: **8435** kWh
